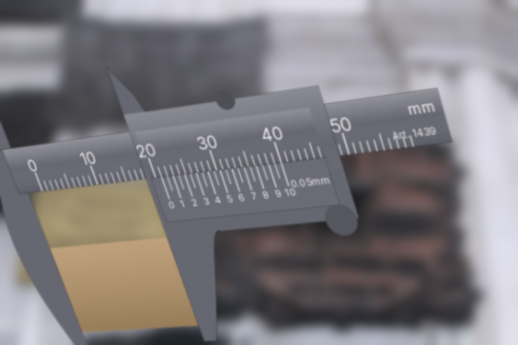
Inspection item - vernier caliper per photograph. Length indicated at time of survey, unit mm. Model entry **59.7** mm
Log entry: **21.0** mm
